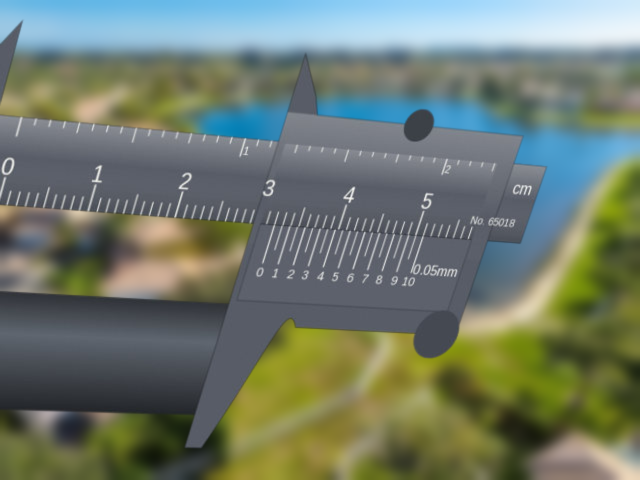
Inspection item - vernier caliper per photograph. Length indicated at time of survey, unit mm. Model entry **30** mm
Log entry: **32.0** mm
